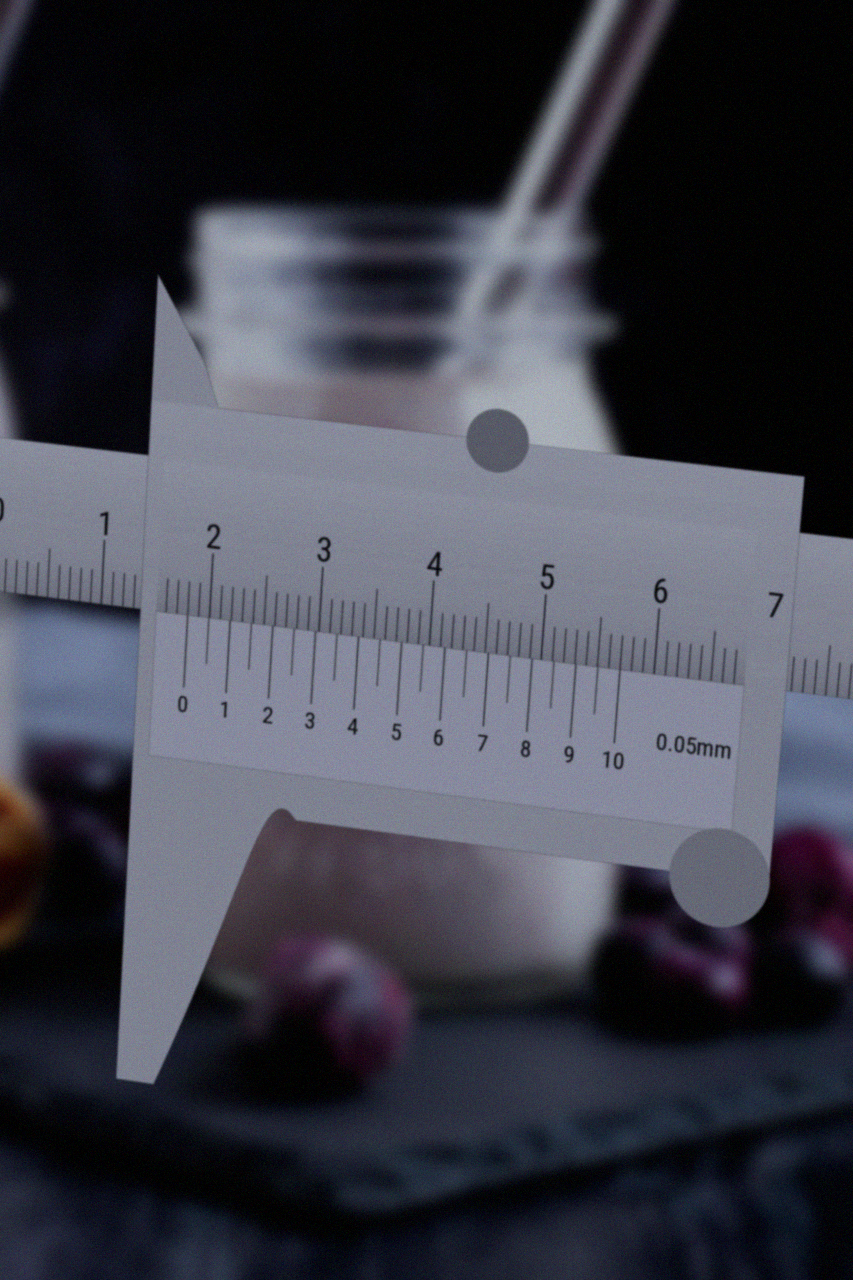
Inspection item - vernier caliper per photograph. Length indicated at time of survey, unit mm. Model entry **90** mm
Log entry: **18.0** mm
